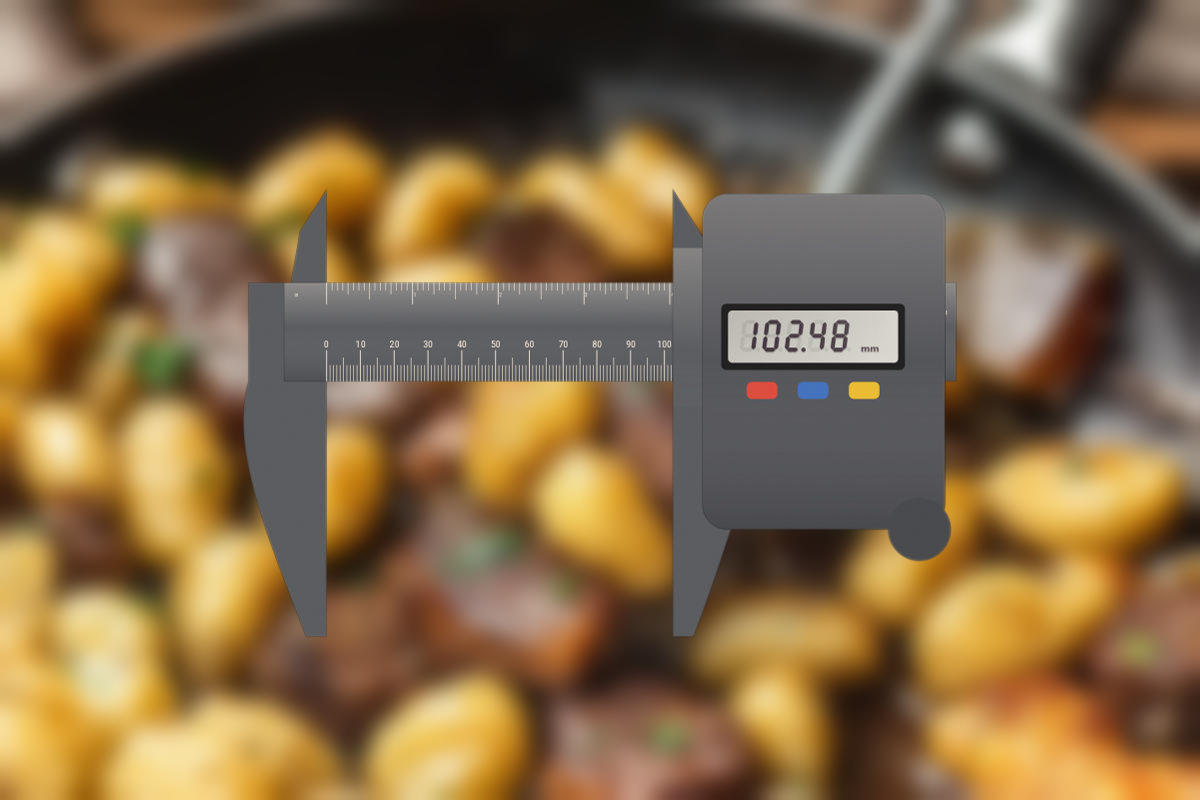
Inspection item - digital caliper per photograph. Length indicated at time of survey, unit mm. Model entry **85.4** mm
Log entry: **102.48** mm
